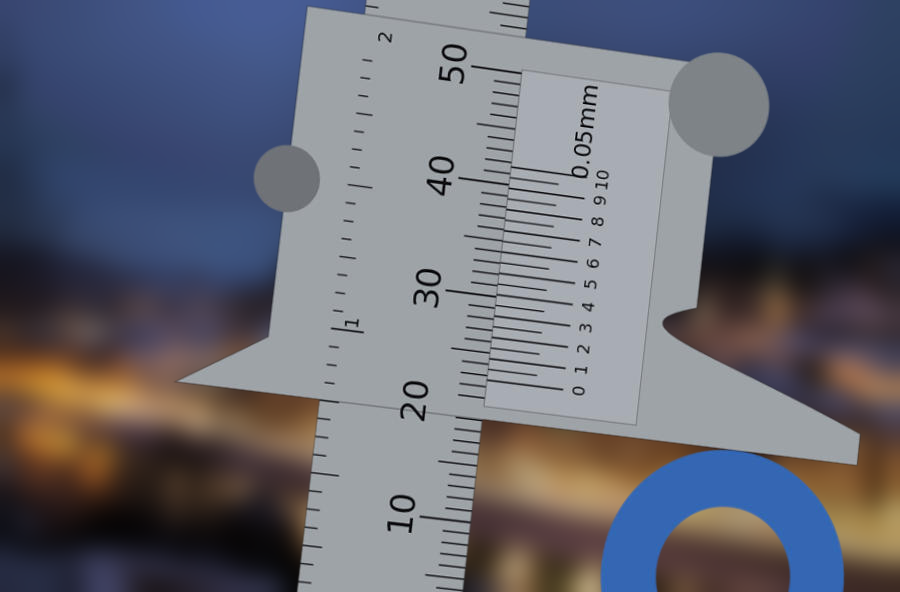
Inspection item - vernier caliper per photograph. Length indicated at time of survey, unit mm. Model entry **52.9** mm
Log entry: **22.6** mm
